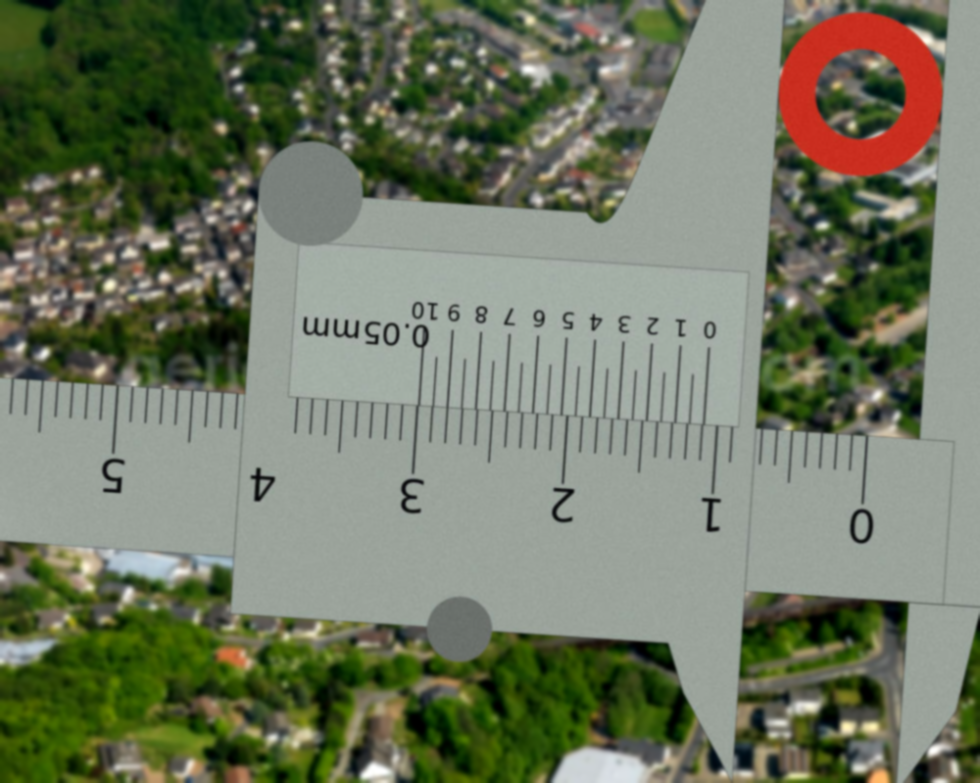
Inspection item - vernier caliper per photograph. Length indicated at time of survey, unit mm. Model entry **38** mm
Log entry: **10.9** mm
